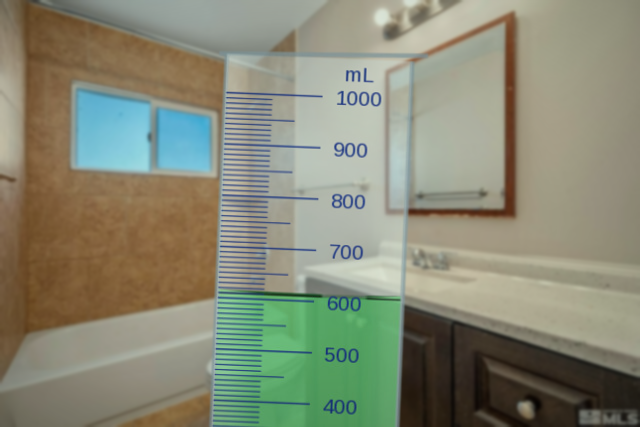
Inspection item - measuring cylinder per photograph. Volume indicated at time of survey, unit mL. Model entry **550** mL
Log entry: **610** mL
